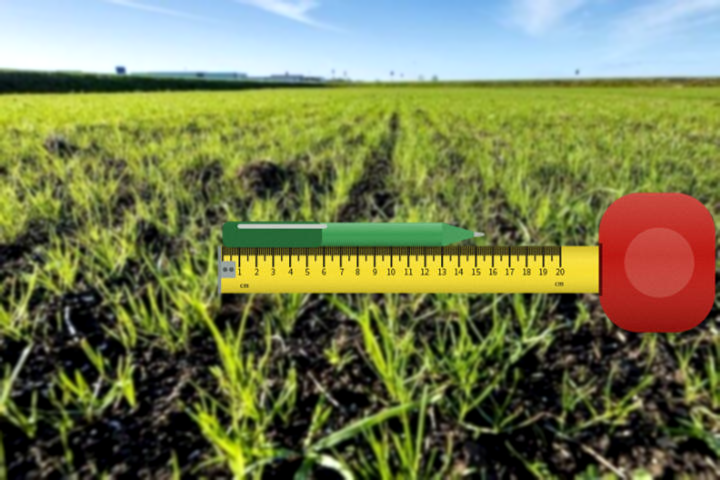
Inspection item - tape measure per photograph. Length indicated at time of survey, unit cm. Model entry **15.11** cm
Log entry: **15.5** cm
